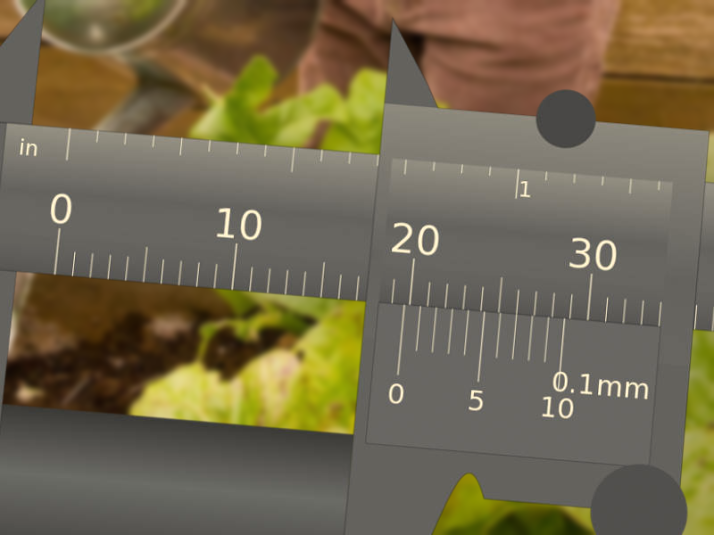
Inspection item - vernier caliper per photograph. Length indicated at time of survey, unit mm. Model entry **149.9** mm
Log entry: **19.7** mm
